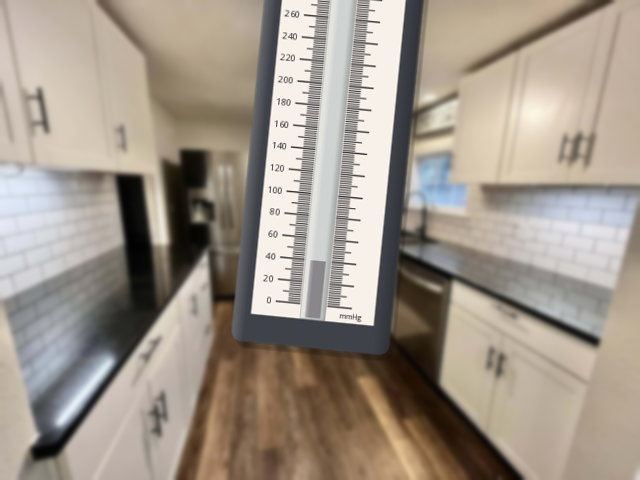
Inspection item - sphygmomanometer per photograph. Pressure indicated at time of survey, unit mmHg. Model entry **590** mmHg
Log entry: **40** mmHg
